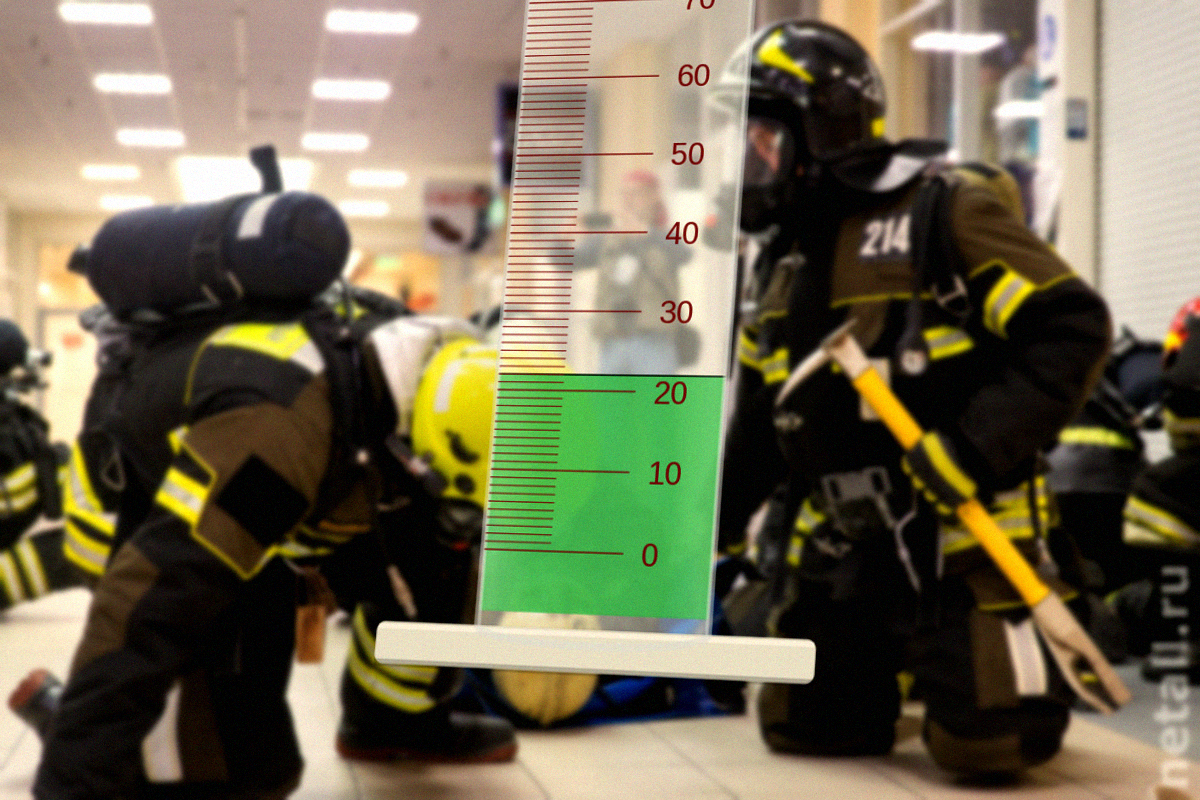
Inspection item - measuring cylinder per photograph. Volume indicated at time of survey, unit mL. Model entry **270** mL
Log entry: **22** mL
